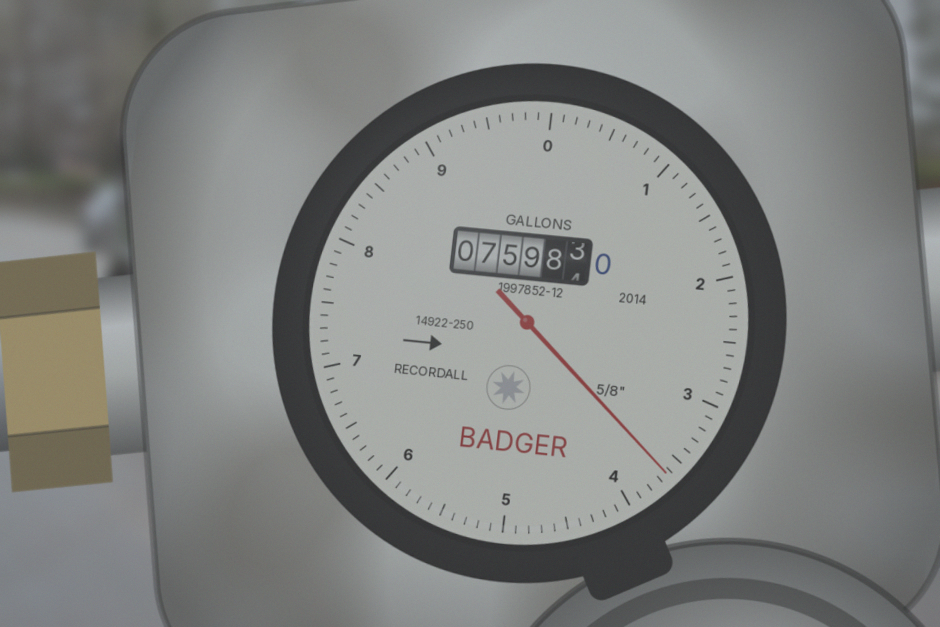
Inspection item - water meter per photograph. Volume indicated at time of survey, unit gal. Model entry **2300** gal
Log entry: **759833.6** gal
